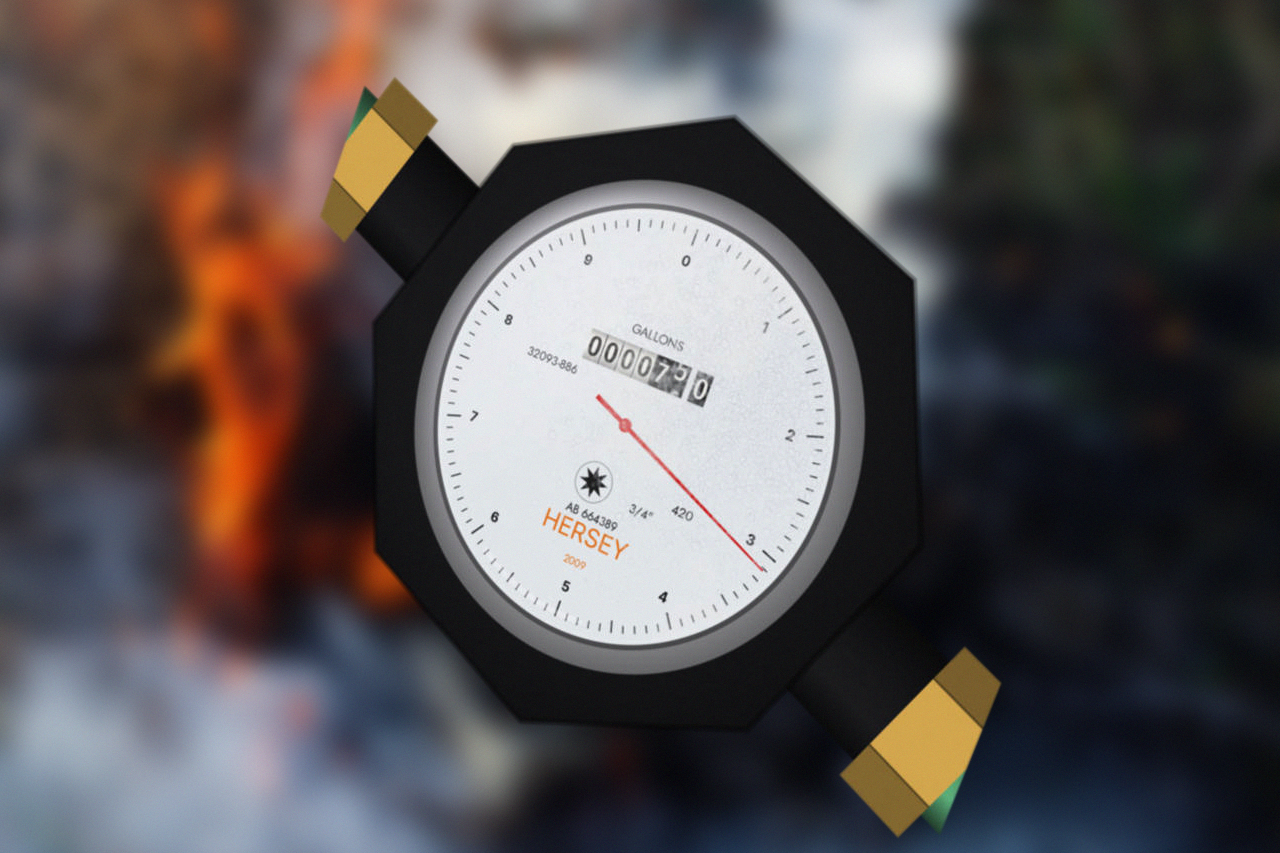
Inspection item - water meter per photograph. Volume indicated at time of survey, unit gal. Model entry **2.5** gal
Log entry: **753.1** gal
